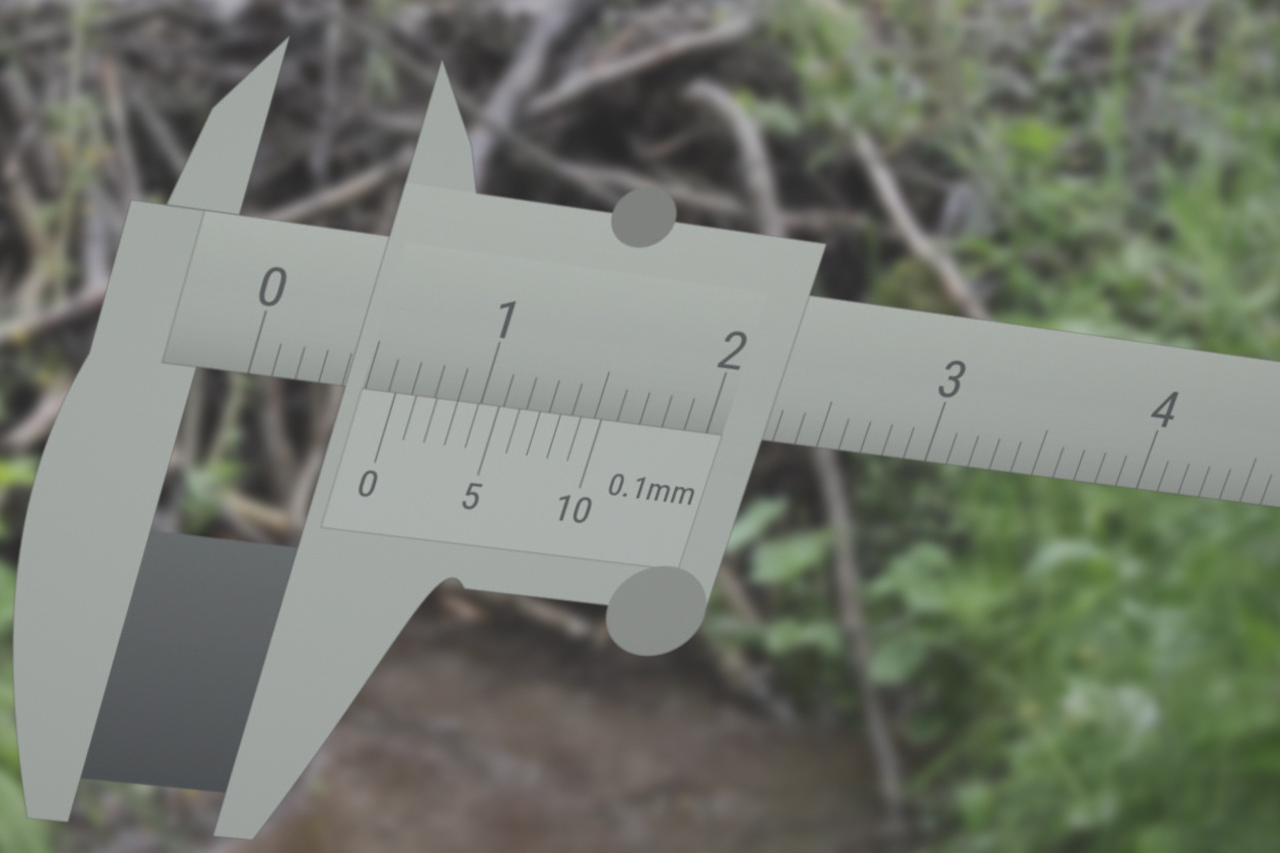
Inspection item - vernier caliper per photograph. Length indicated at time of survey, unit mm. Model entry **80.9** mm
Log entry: **6.3** mm
